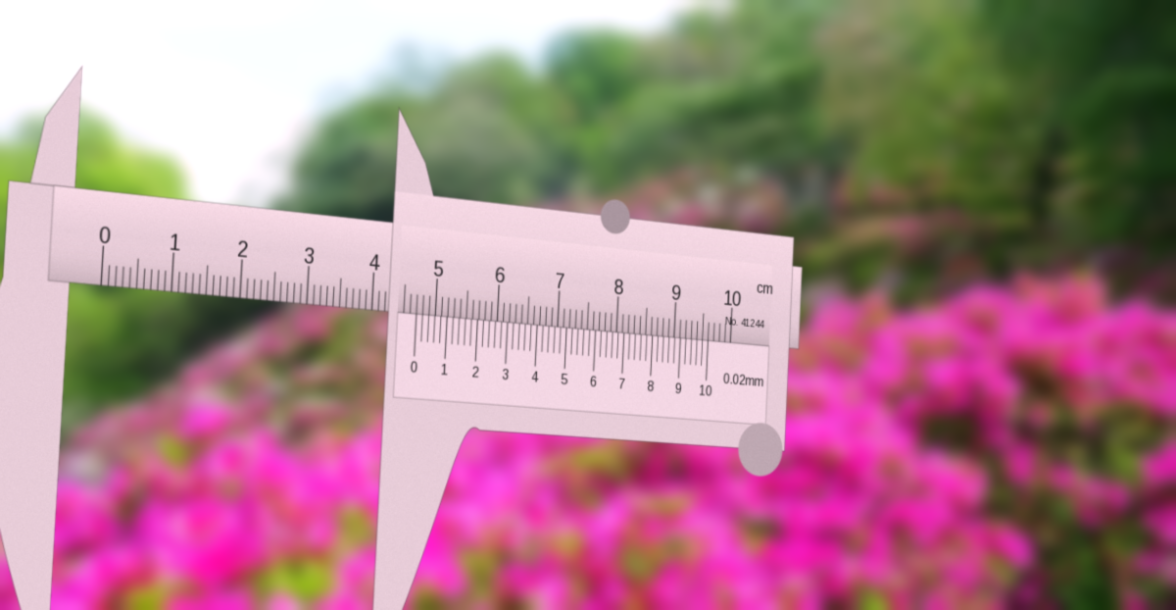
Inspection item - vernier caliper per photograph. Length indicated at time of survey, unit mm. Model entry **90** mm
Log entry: **47.0** mm
